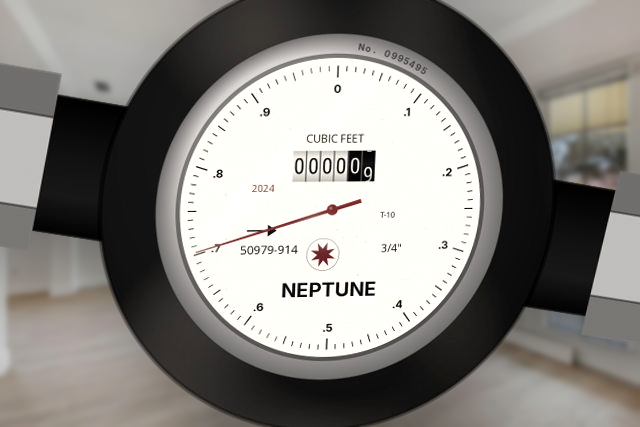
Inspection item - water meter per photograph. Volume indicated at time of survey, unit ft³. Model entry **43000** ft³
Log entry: **8.70** ft³
